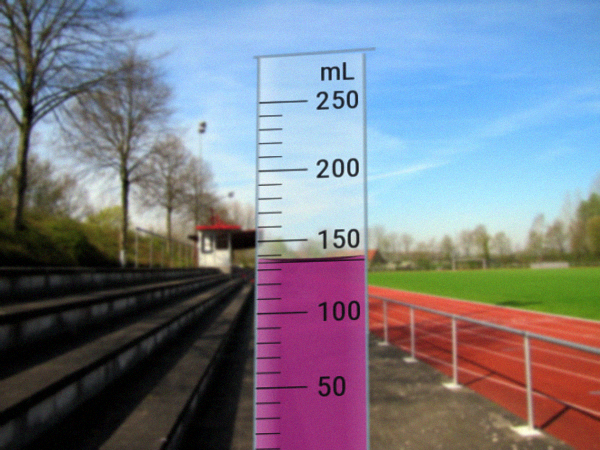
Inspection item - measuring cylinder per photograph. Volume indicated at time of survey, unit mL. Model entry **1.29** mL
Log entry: **135** mL
